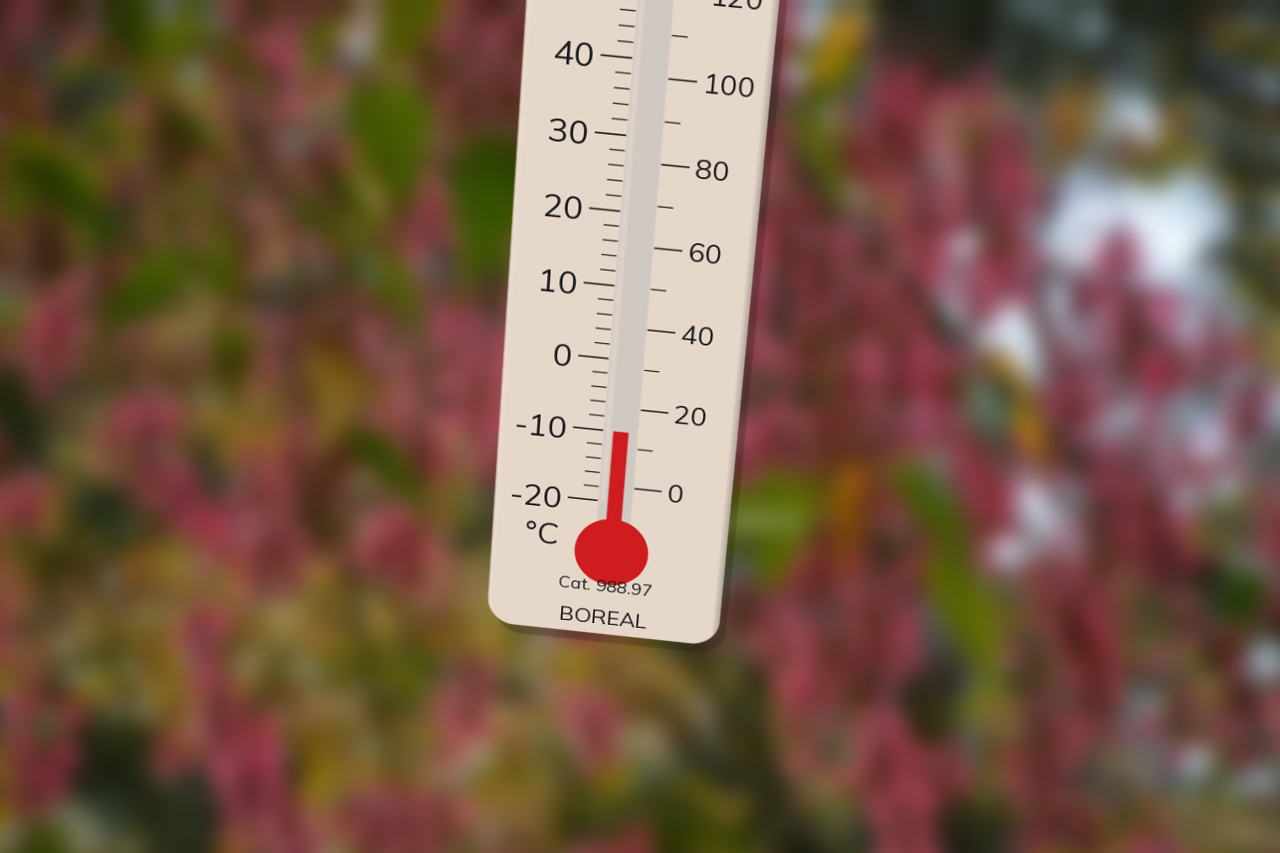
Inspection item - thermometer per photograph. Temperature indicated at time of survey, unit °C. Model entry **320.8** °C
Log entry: **-10** °C
